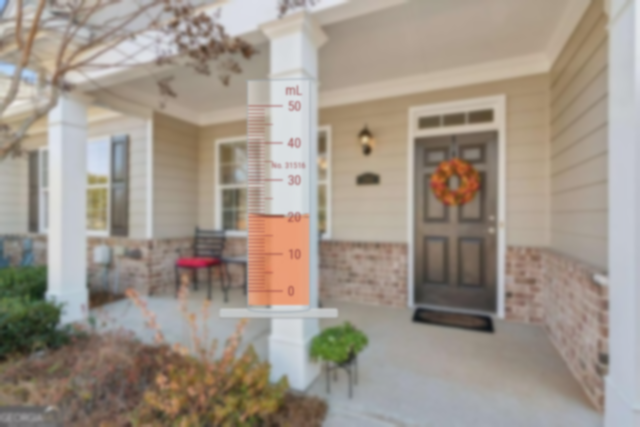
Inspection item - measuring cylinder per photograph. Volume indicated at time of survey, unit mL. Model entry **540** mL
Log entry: **20** mL
